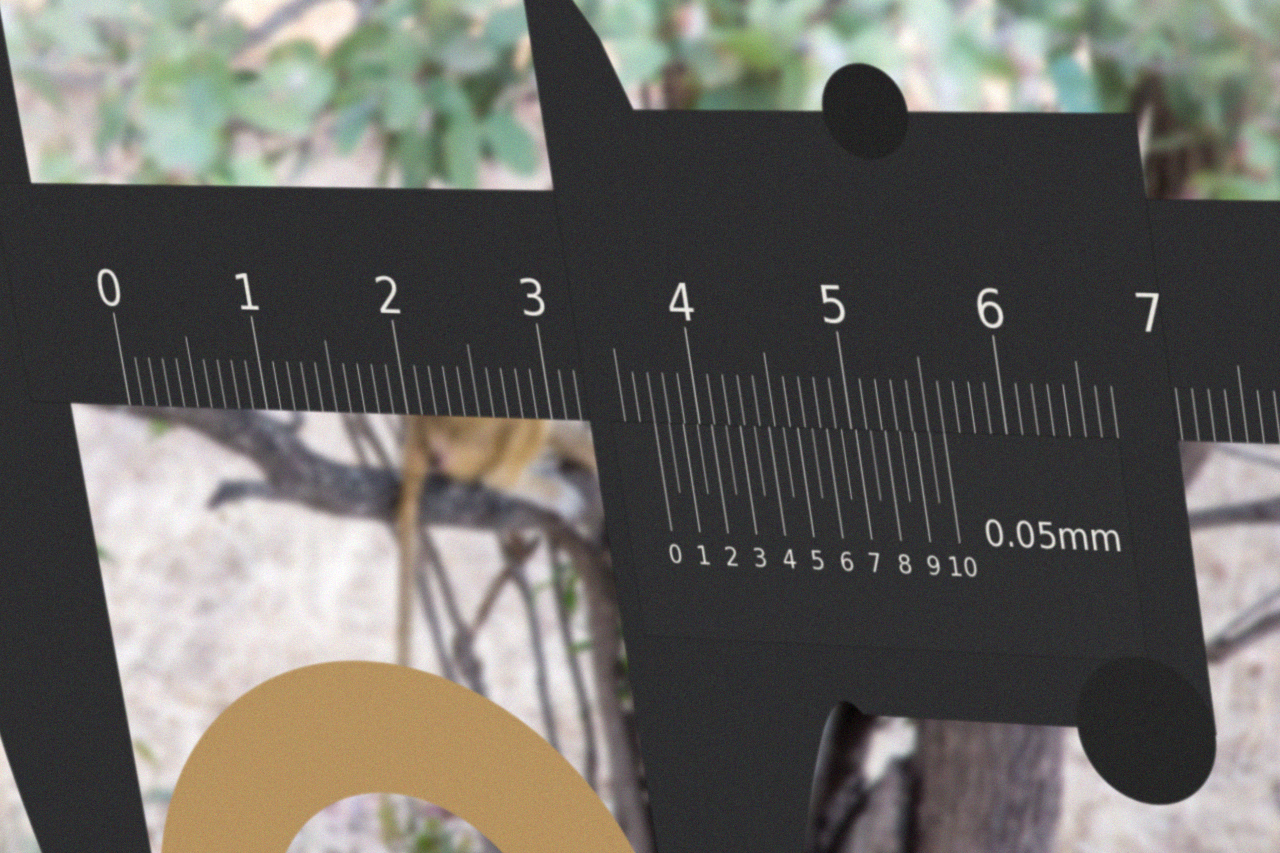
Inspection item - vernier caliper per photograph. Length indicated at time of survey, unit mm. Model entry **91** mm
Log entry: **37.0** mm
